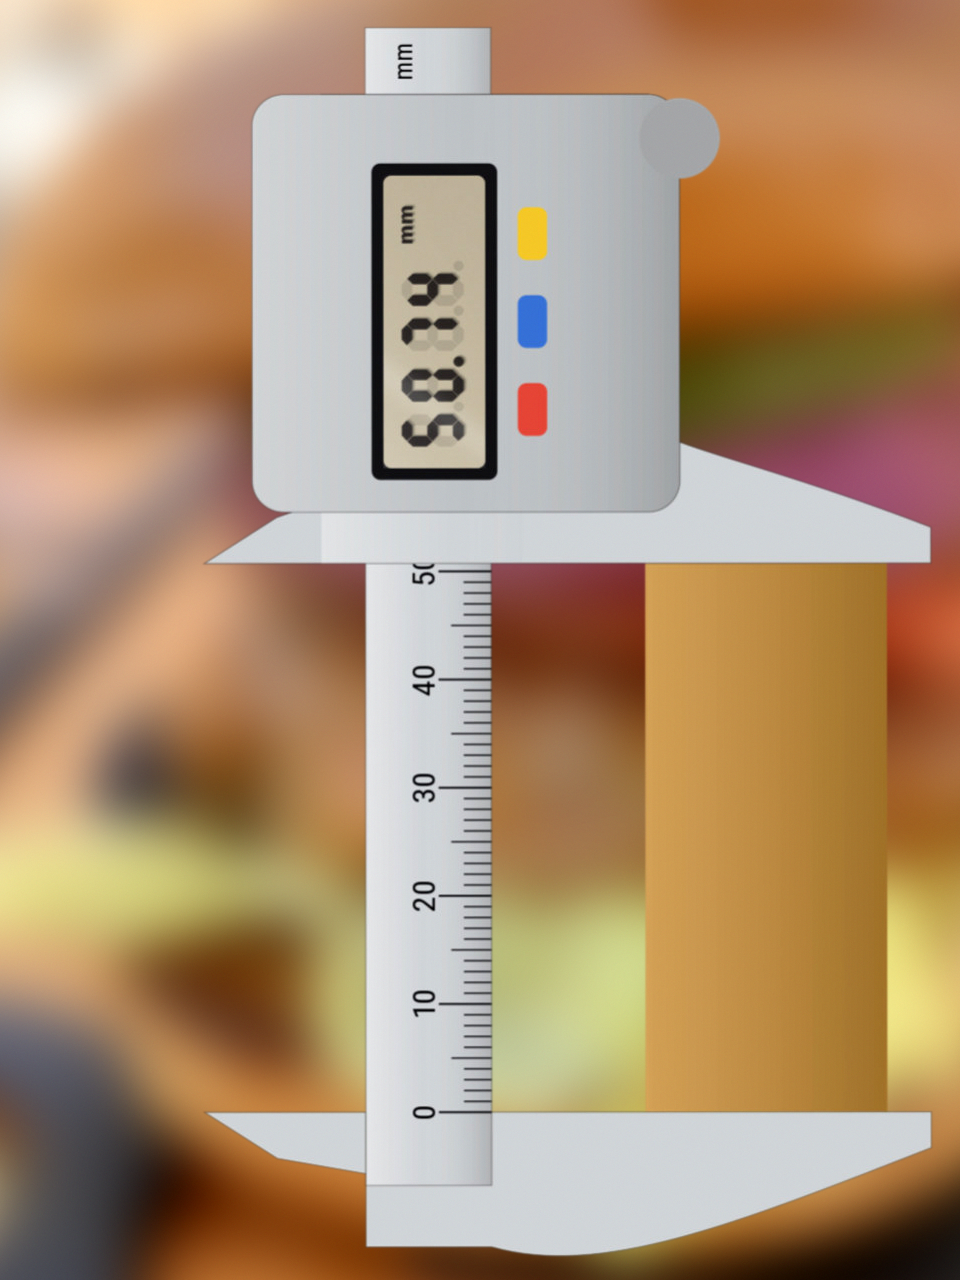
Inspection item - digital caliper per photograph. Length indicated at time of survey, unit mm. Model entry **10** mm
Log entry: **50.74** mm
